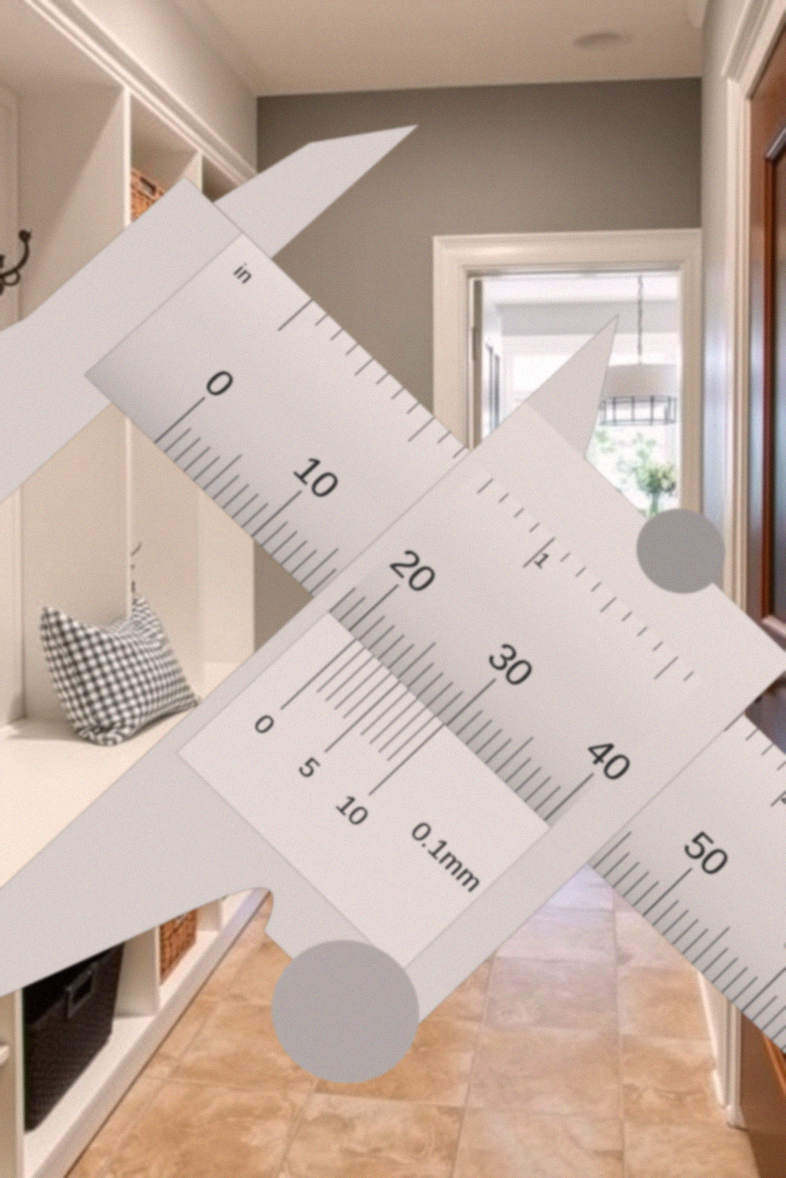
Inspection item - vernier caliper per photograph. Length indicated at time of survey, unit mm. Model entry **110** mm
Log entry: **20.8** mm
